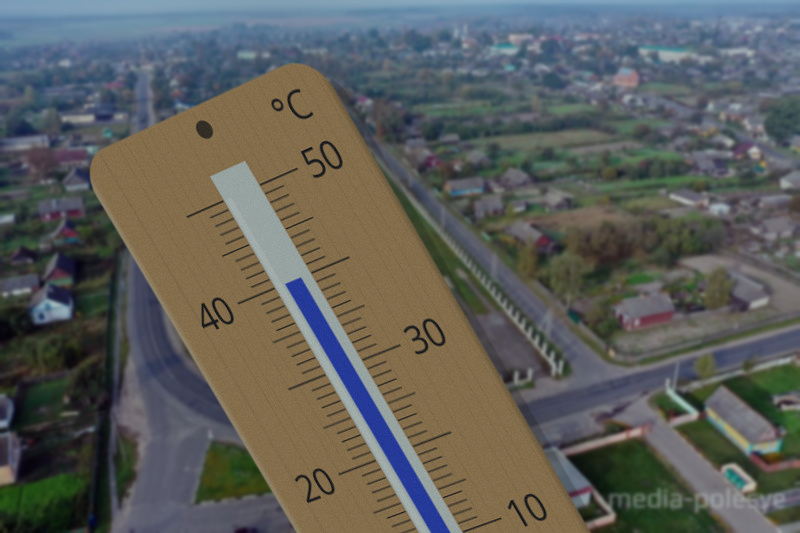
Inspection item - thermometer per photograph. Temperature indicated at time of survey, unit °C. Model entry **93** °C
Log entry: **40** °C
